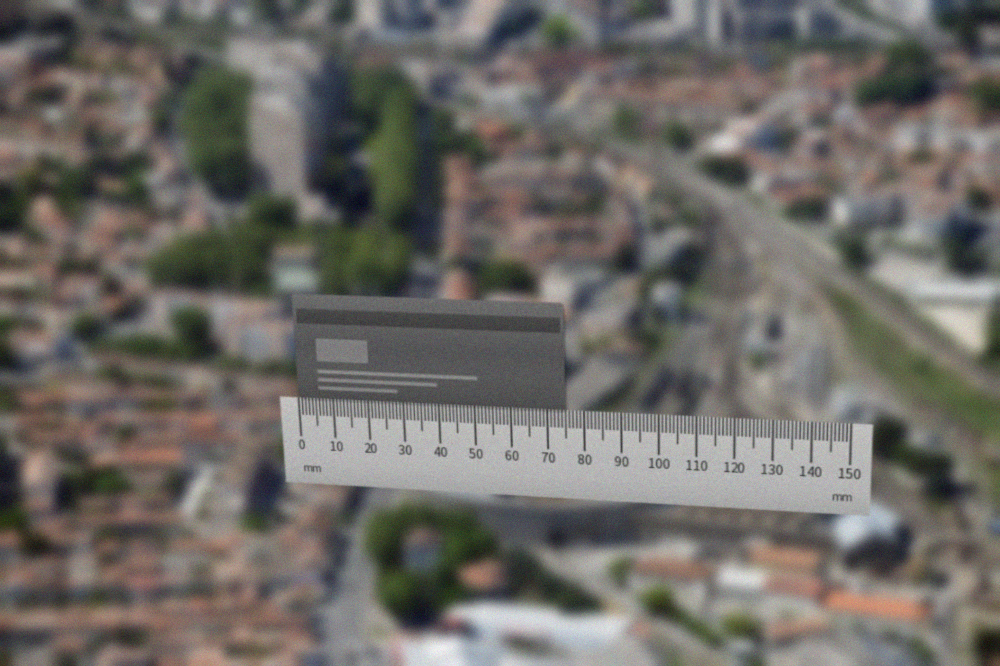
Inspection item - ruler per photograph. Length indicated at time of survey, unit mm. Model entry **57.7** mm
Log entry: **75** mm
